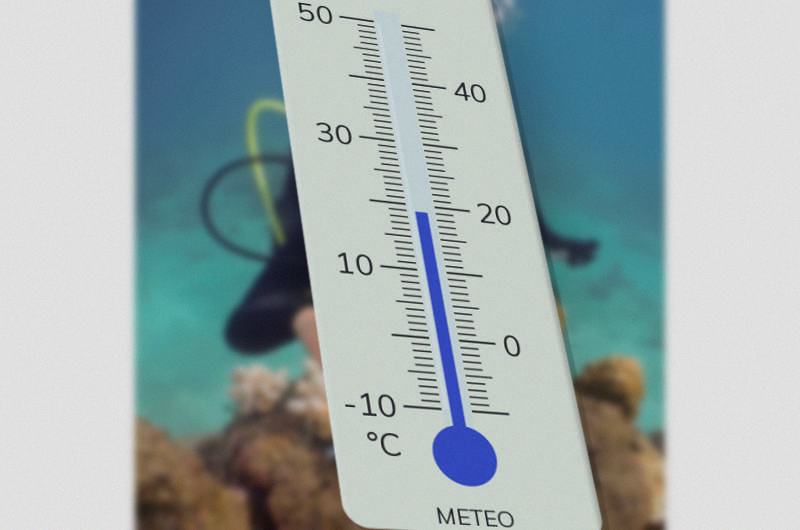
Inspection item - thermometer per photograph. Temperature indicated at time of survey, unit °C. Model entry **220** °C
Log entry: **19** °C
